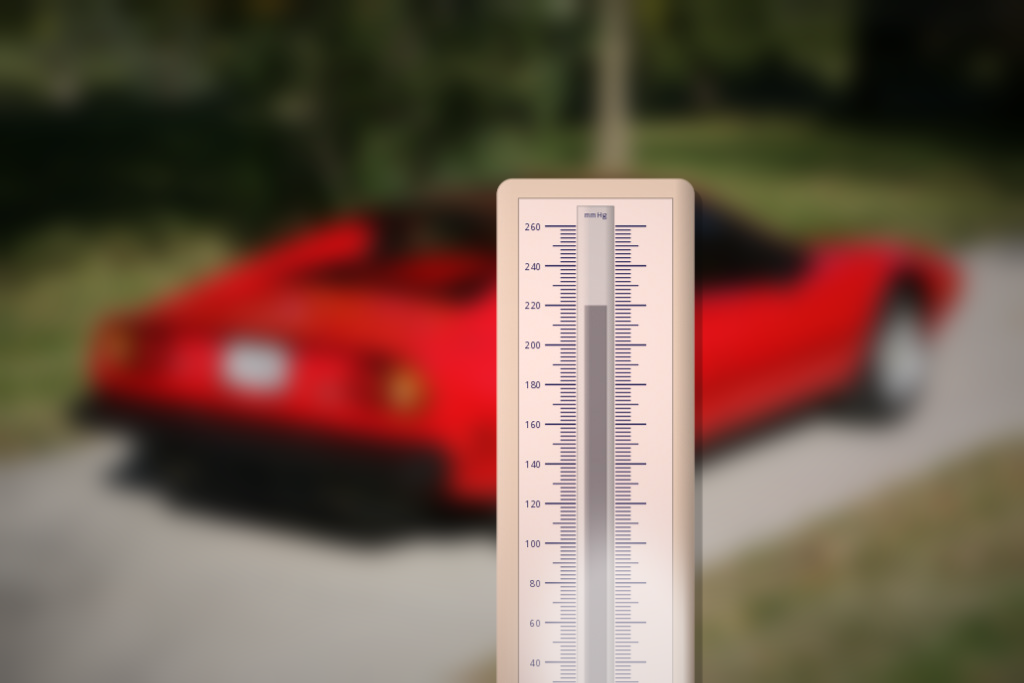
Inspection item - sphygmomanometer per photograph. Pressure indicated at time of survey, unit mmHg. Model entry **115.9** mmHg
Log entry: **220** mmHg
